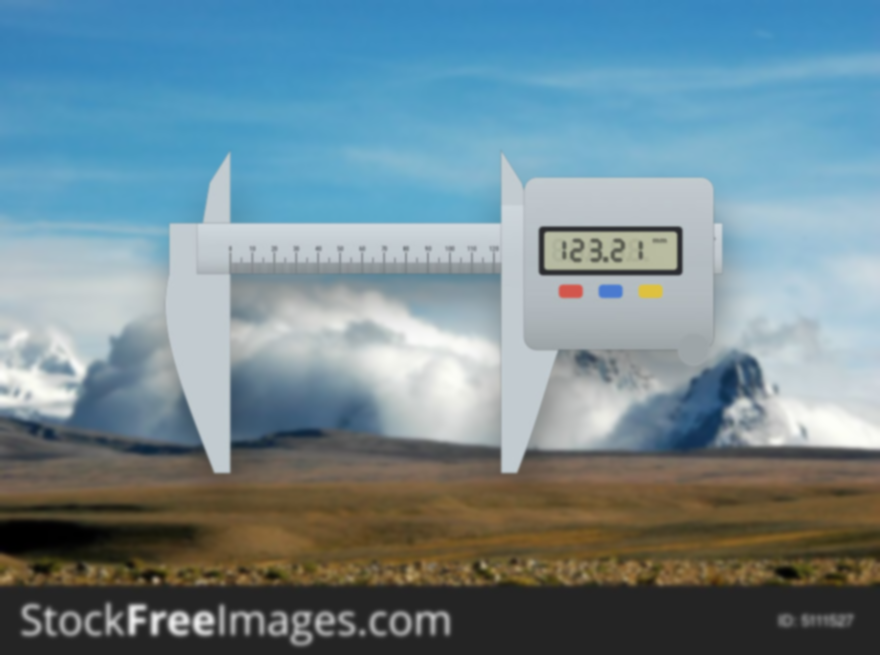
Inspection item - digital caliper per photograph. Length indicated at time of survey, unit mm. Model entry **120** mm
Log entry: **123.21** mm
